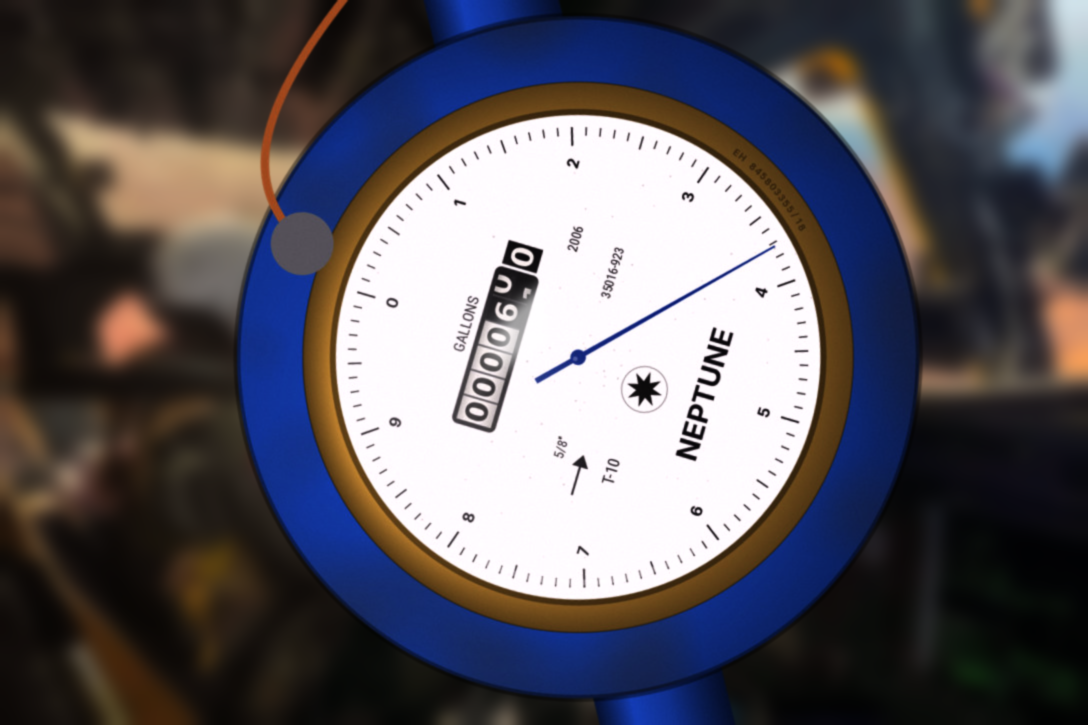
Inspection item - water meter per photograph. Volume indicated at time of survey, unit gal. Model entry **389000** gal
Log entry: **603.7** gal
